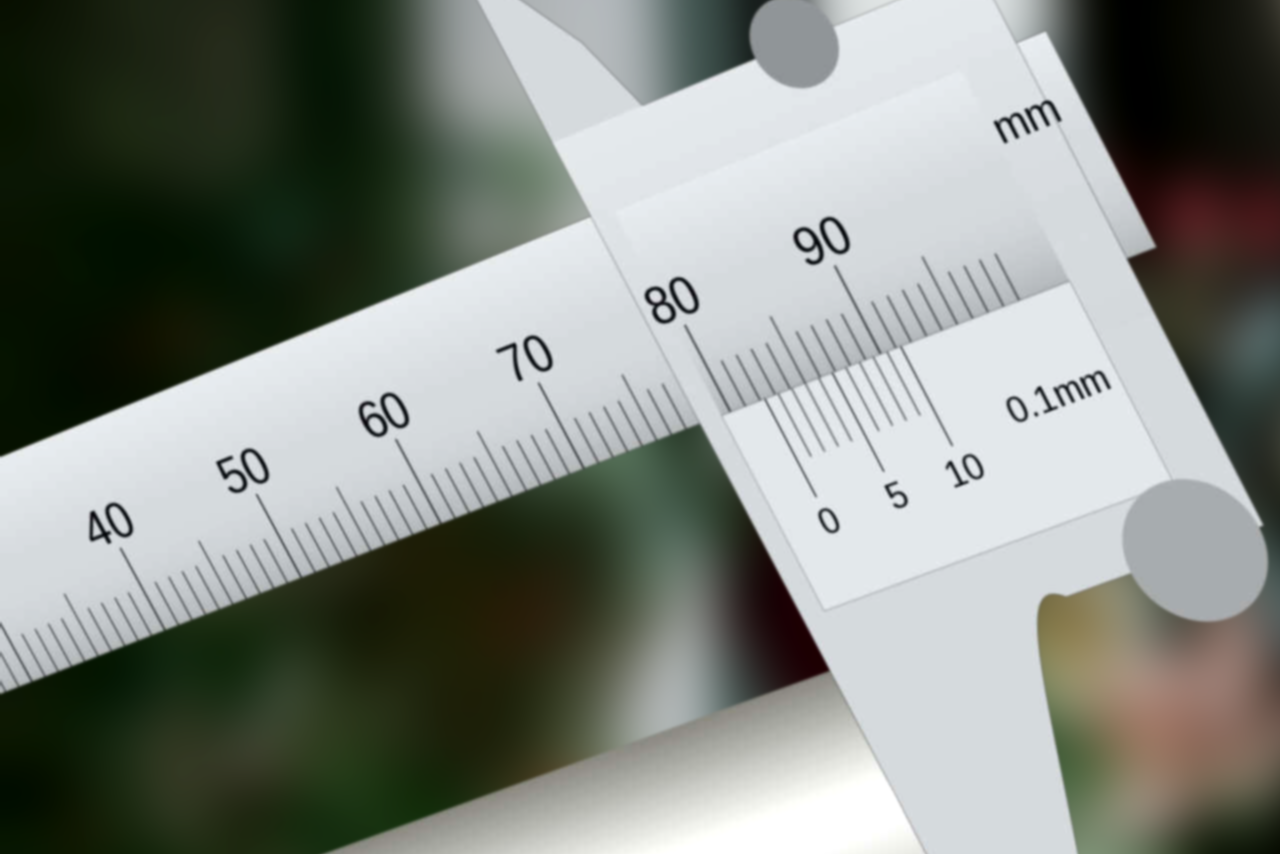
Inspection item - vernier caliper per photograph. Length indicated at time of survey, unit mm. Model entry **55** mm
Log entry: **82.3** mm
